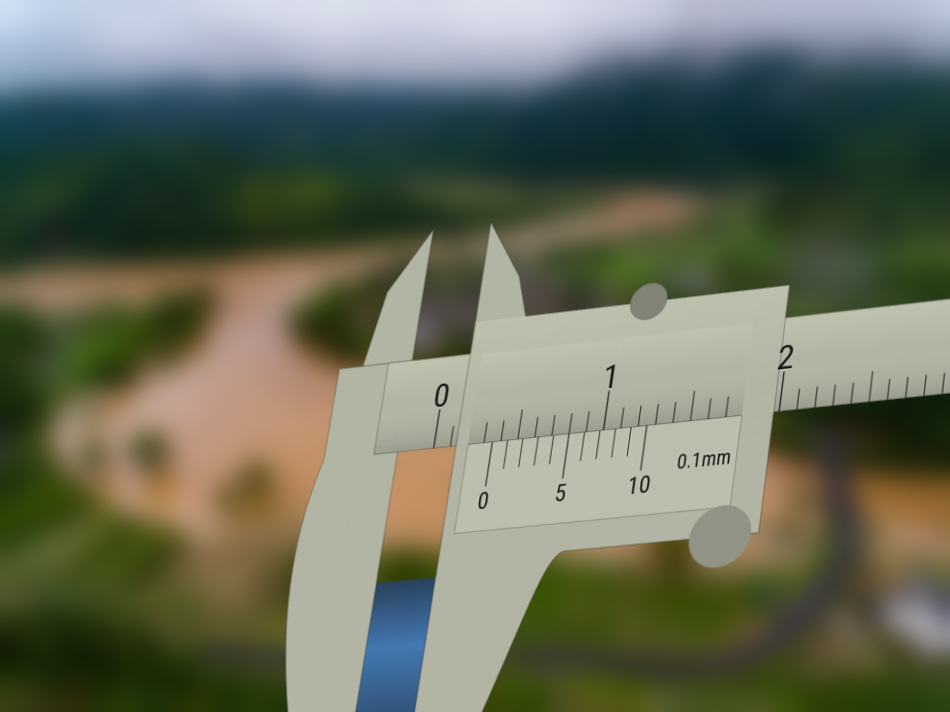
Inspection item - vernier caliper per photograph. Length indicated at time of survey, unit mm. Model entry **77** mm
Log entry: **3.5** mm
